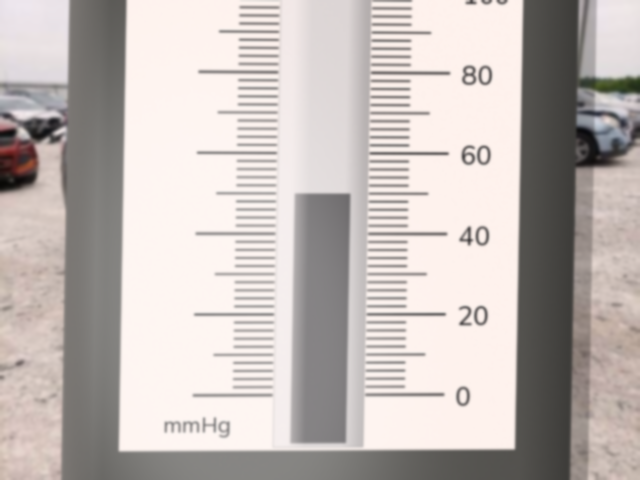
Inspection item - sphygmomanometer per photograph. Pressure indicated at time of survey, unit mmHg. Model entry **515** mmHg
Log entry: **50** mmHg
